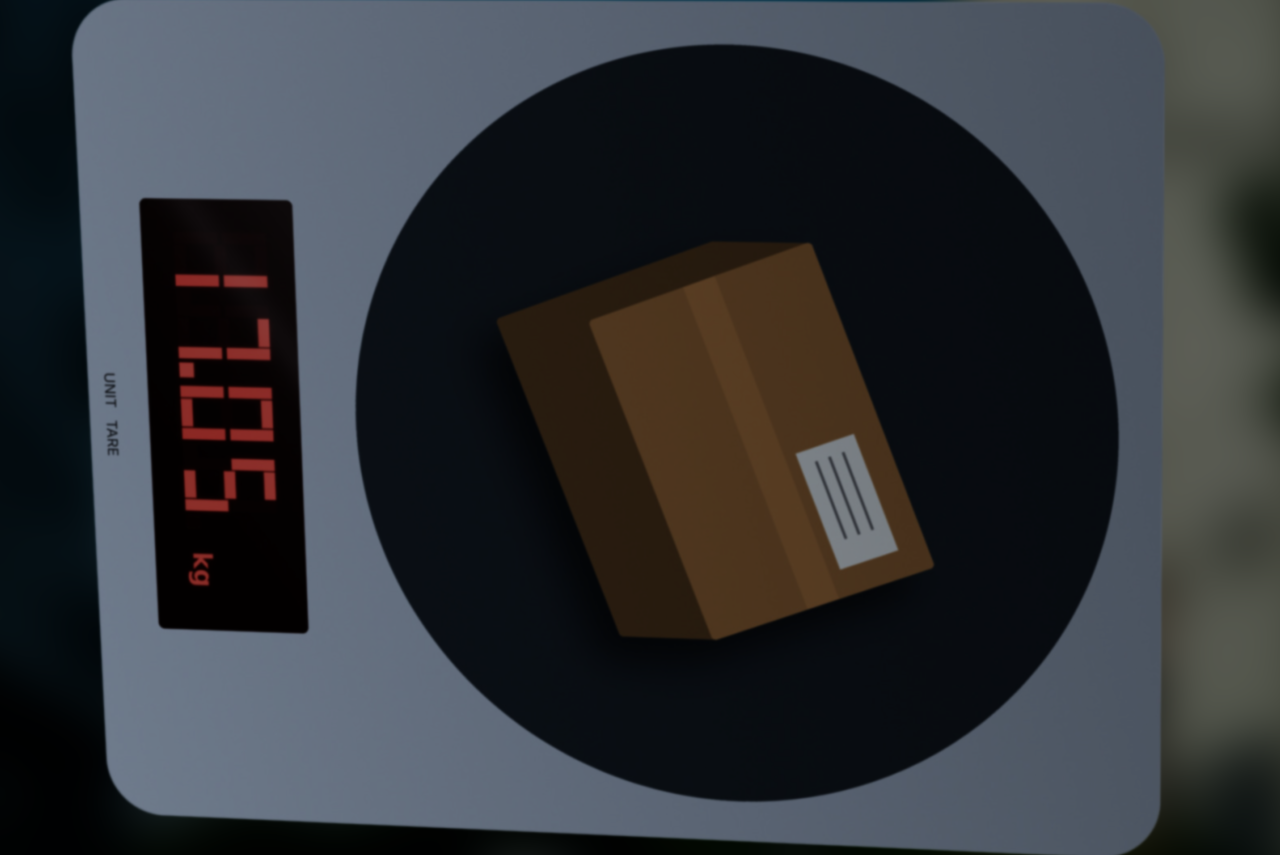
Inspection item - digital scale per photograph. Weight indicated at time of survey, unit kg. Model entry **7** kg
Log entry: **17.05** kg
